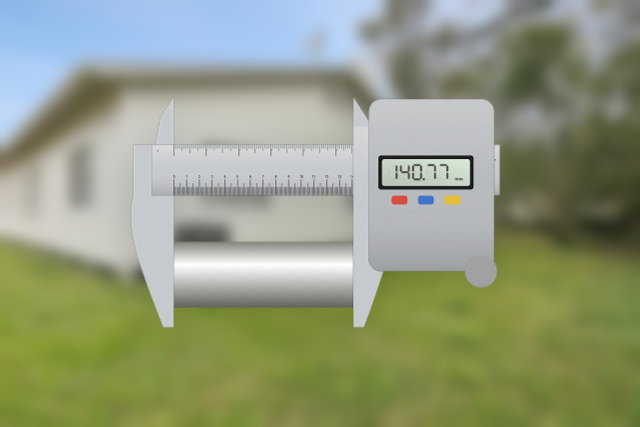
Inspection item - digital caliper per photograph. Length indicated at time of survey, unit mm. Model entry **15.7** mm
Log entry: **140.77** mm
